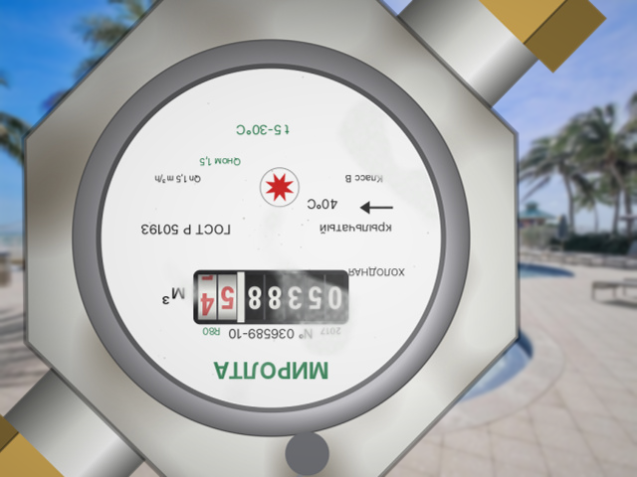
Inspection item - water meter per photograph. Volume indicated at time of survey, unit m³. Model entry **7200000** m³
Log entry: **5388.54** m³
